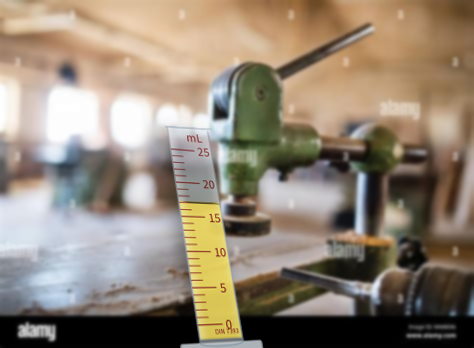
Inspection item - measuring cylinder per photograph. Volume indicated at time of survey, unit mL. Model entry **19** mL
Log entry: **17** mL
